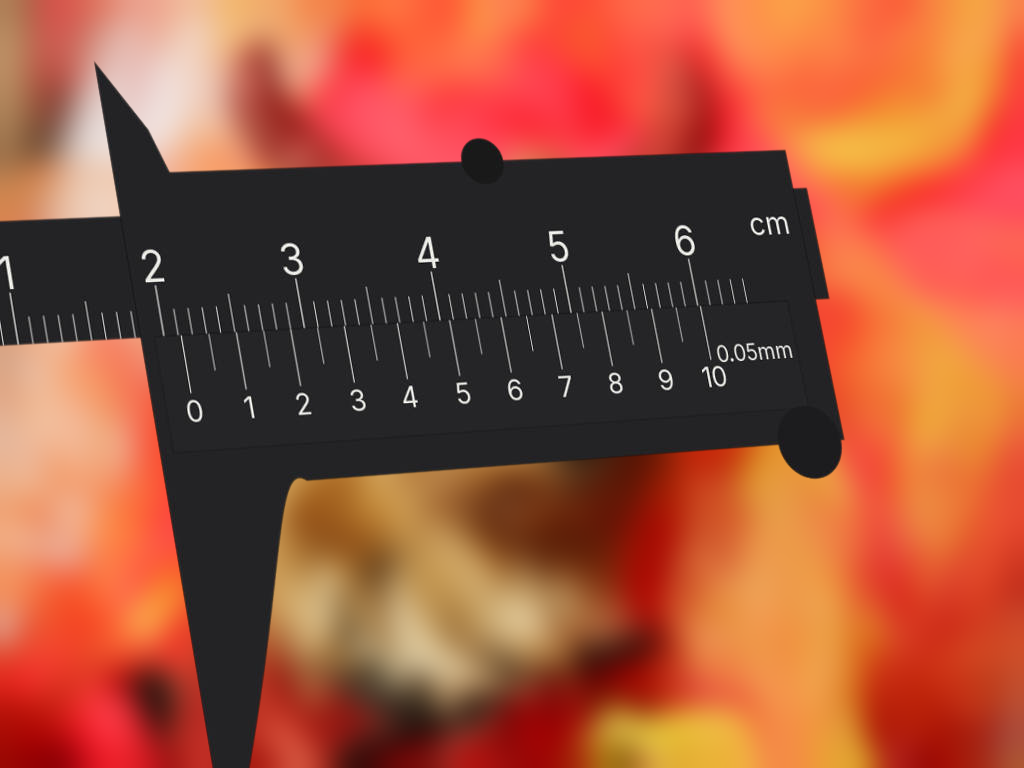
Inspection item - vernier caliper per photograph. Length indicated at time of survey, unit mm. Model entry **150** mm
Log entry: **21.2** mm
